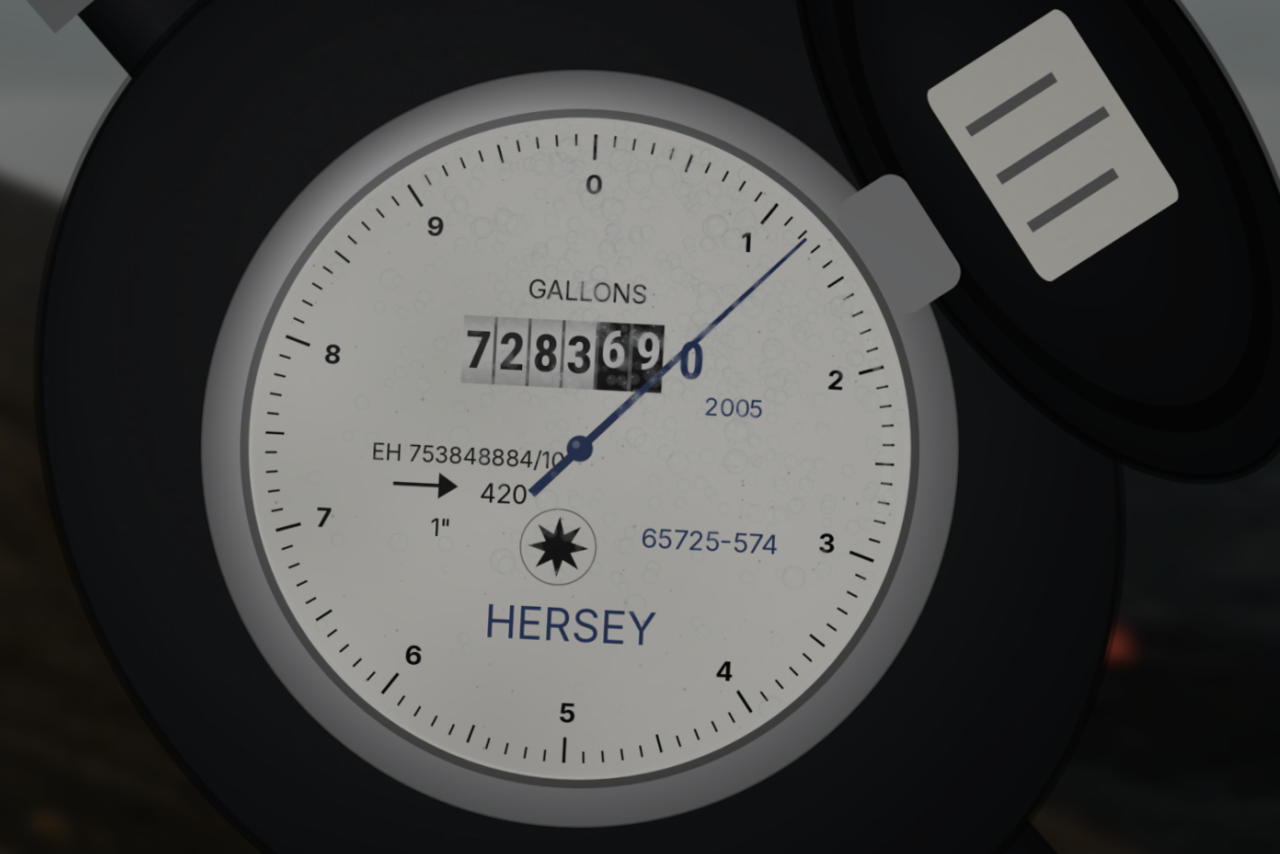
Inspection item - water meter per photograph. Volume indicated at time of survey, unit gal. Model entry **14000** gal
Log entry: **7283691.2** gal
